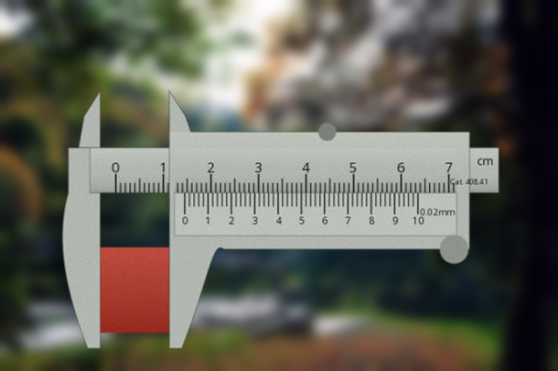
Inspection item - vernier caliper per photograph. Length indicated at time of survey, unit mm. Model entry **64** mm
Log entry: **14.5** mm
